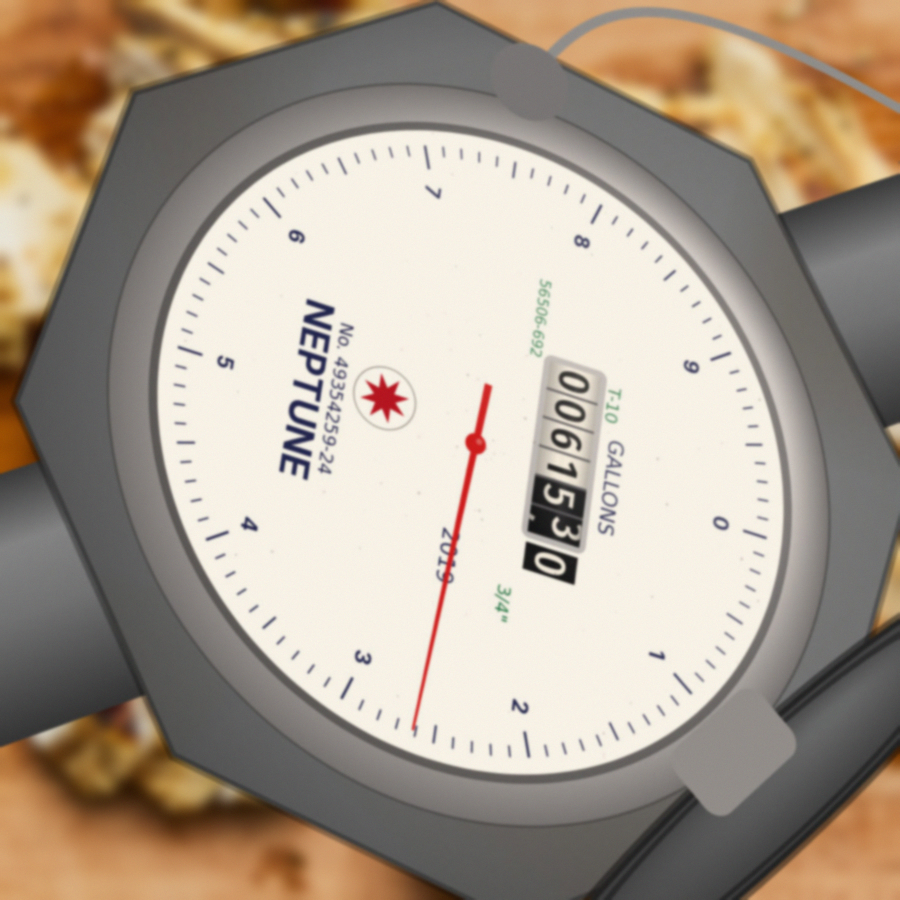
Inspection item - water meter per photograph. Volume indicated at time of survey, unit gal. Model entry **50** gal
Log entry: **61532.6** gal
